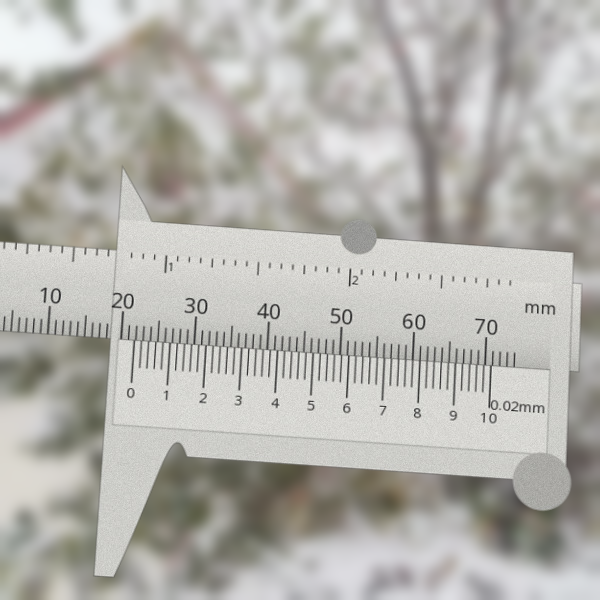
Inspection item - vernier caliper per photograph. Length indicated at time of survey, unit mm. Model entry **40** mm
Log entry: **21.8** mm
